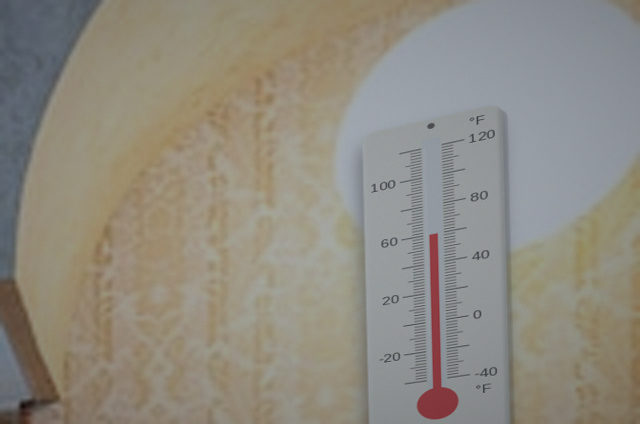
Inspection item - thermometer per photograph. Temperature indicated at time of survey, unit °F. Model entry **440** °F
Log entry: **60** °F
